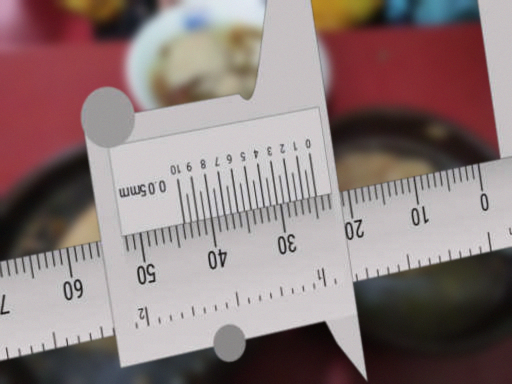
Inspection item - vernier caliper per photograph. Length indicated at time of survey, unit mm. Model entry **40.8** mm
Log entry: **24.8** mm
